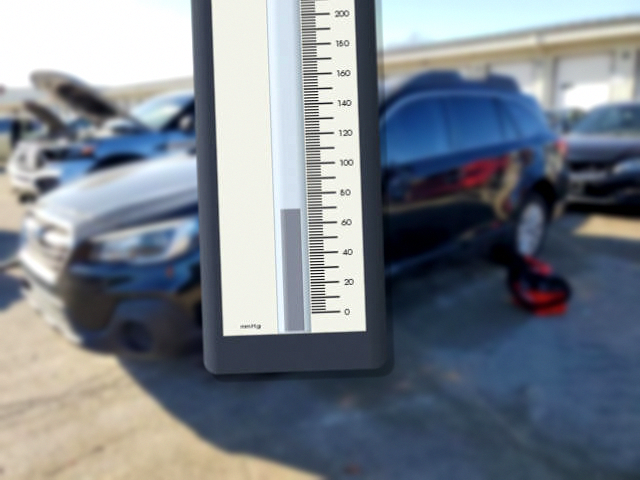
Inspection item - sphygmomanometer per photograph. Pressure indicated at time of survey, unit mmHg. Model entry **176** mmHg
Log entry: **70** mmHg
